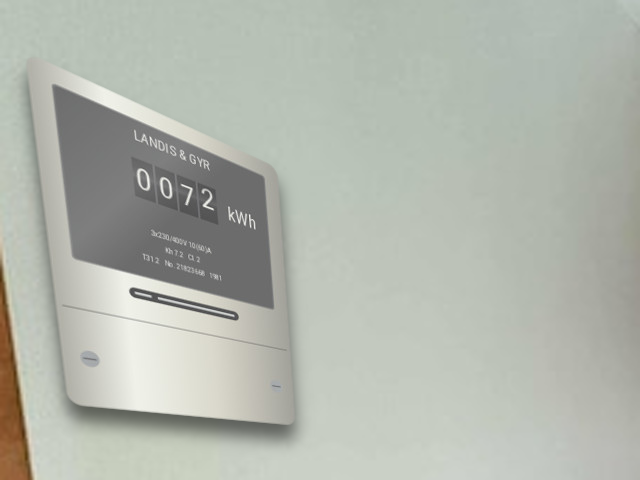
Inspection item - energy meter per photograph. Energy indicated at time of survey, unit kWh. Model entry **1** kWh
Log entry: **72** kWh
